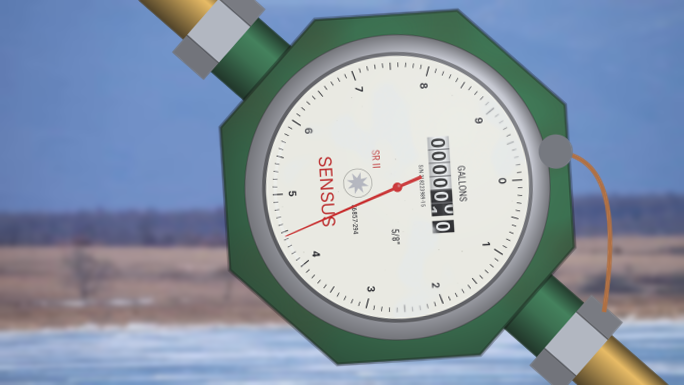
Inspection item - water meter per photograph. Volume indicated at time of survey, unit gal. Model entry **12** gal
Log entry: **4.4** gal
